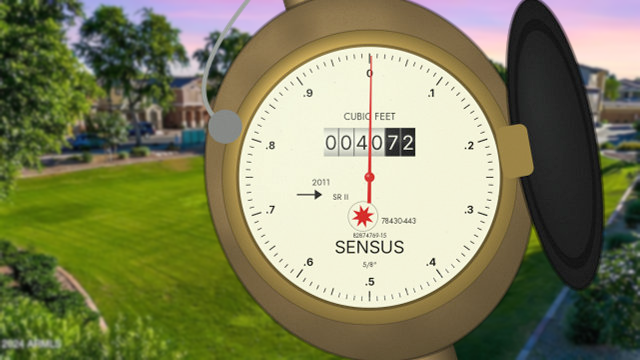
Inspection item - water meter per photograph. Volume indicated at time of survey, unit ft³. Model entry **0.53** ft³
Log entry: **4072.00** ft³
